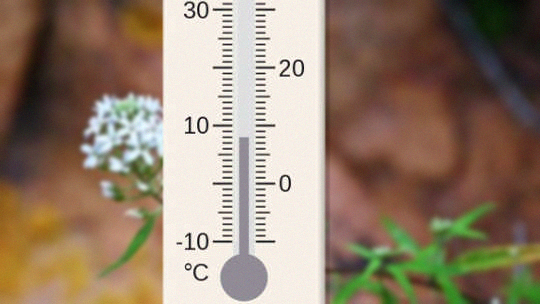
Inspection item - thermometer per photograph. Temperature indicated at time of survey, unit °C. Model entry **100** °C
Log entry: **8** °C
